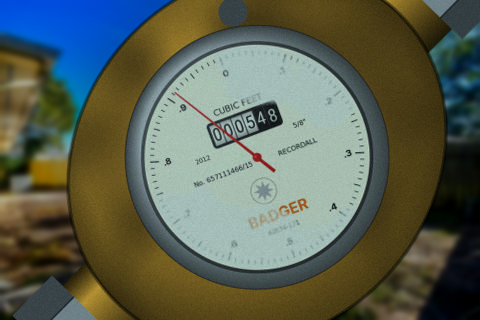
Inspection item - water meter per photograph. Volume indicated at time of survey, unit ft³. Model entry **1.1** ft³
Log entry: **547.91** ft³
